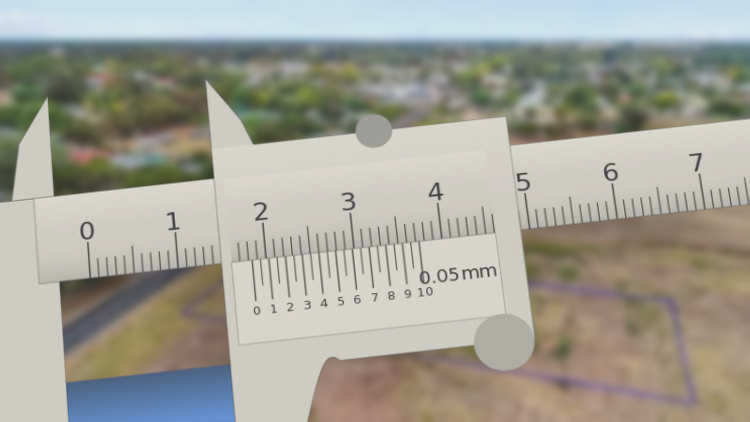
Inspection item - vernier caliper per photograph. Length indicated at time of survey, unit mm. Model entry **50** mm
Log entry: **18.4** mm
